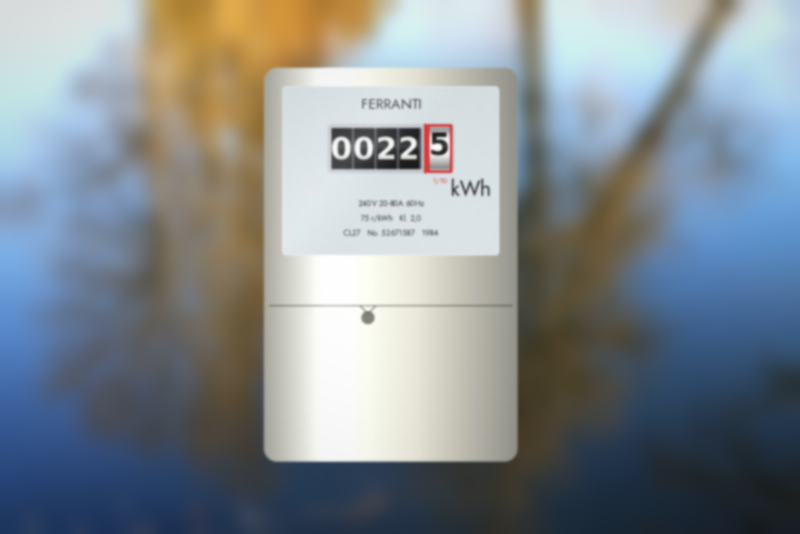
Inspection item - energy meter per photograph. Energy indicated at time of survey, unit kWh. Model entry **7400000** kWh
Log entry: **22.5** kWh
